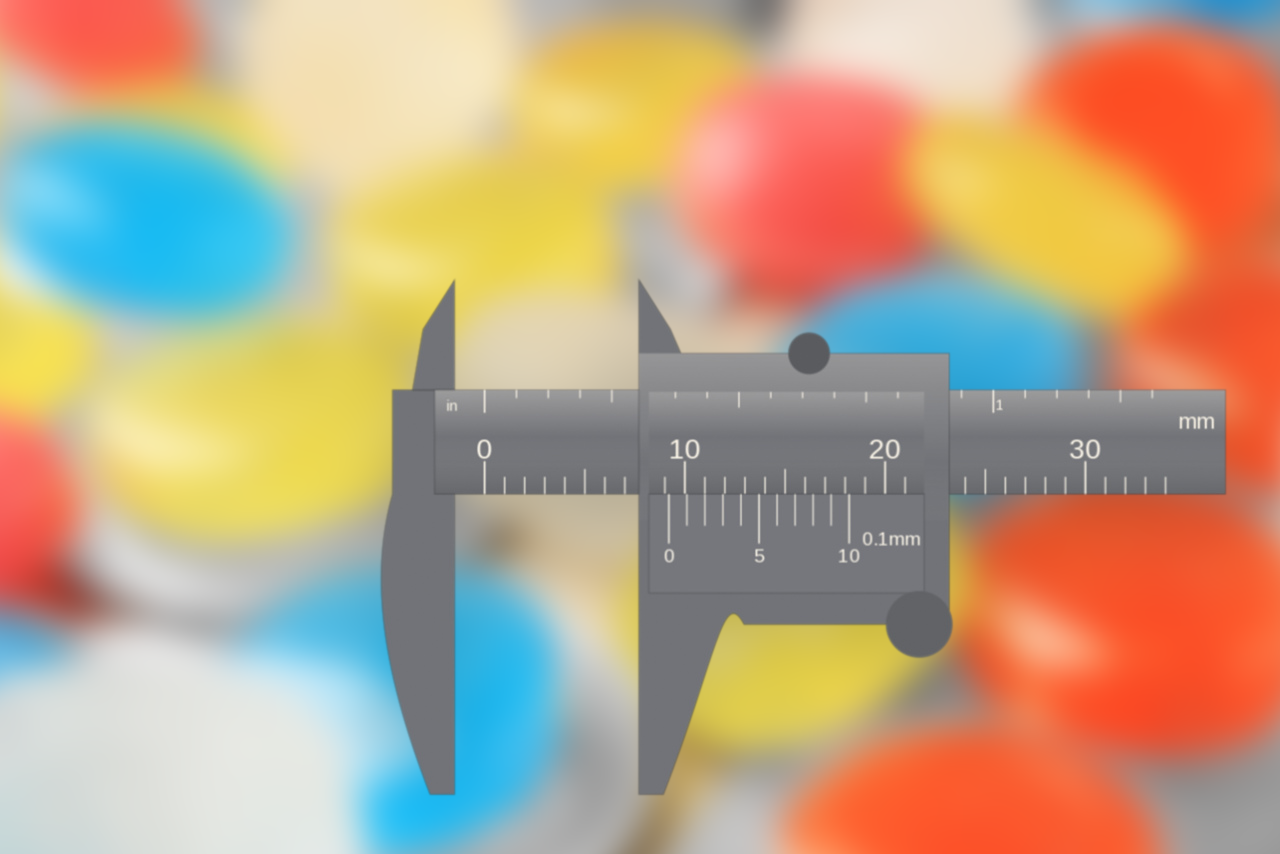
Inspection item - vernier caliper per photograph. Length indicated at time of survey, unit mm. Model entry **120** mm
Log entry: **9.2** mm
